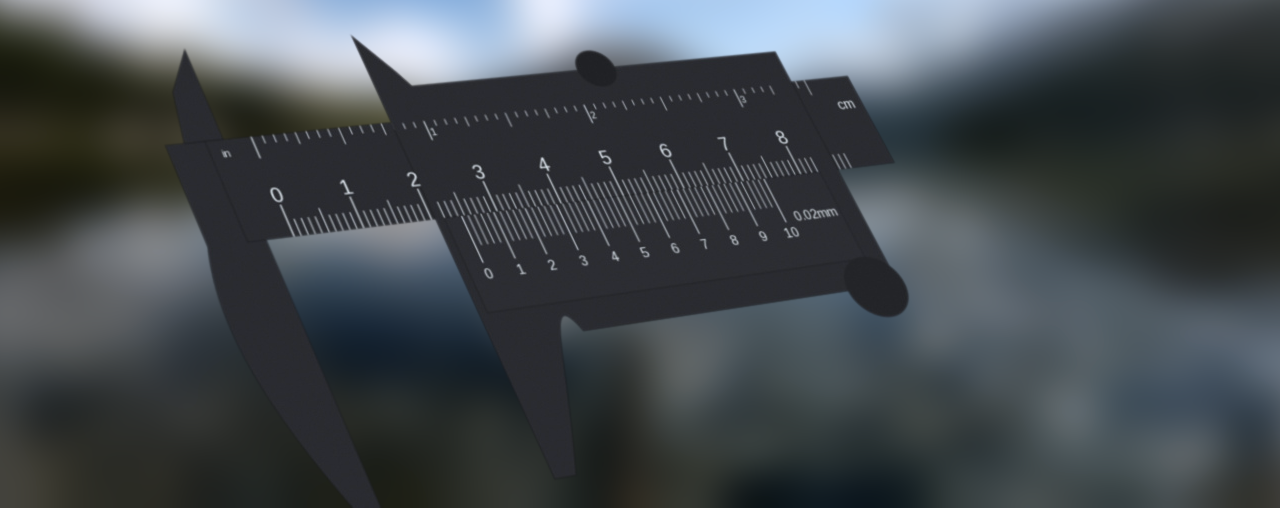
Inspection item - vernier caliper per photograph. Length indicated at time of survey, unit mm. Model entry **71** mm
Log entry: **24.5** mm
